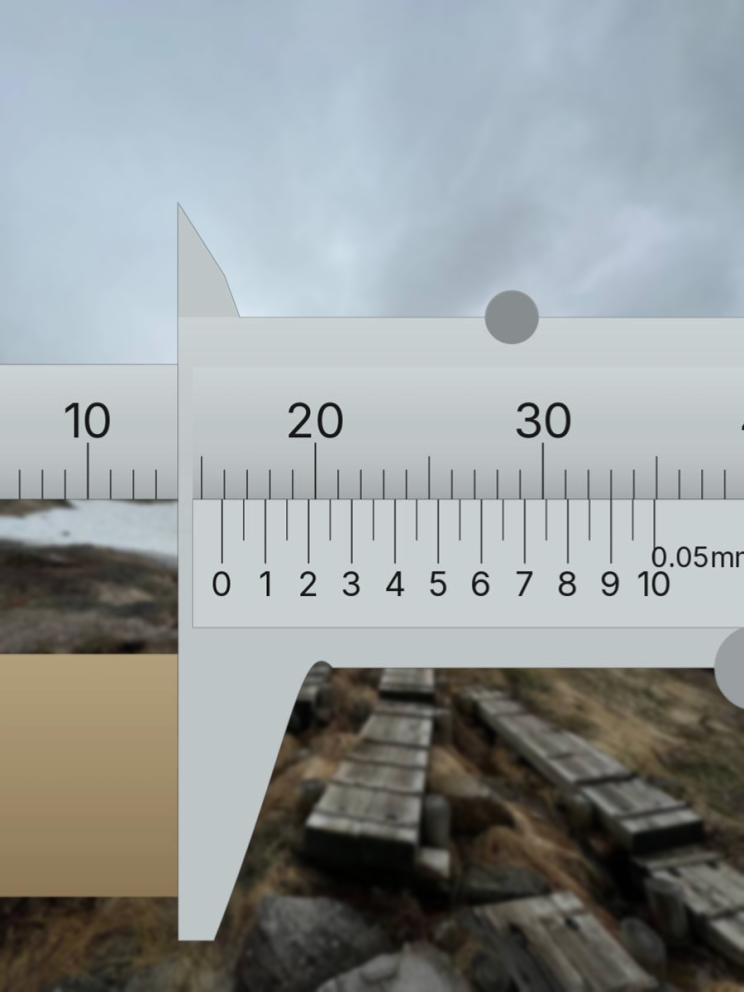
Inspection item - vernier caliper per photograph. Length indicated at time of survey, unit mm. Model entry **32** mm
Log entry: **15.90** mm
